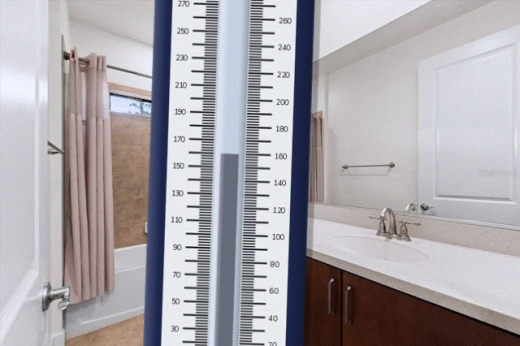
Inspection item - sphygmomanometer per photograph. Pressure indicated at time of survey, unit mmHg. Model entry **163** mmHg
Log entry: **160** mmHg
